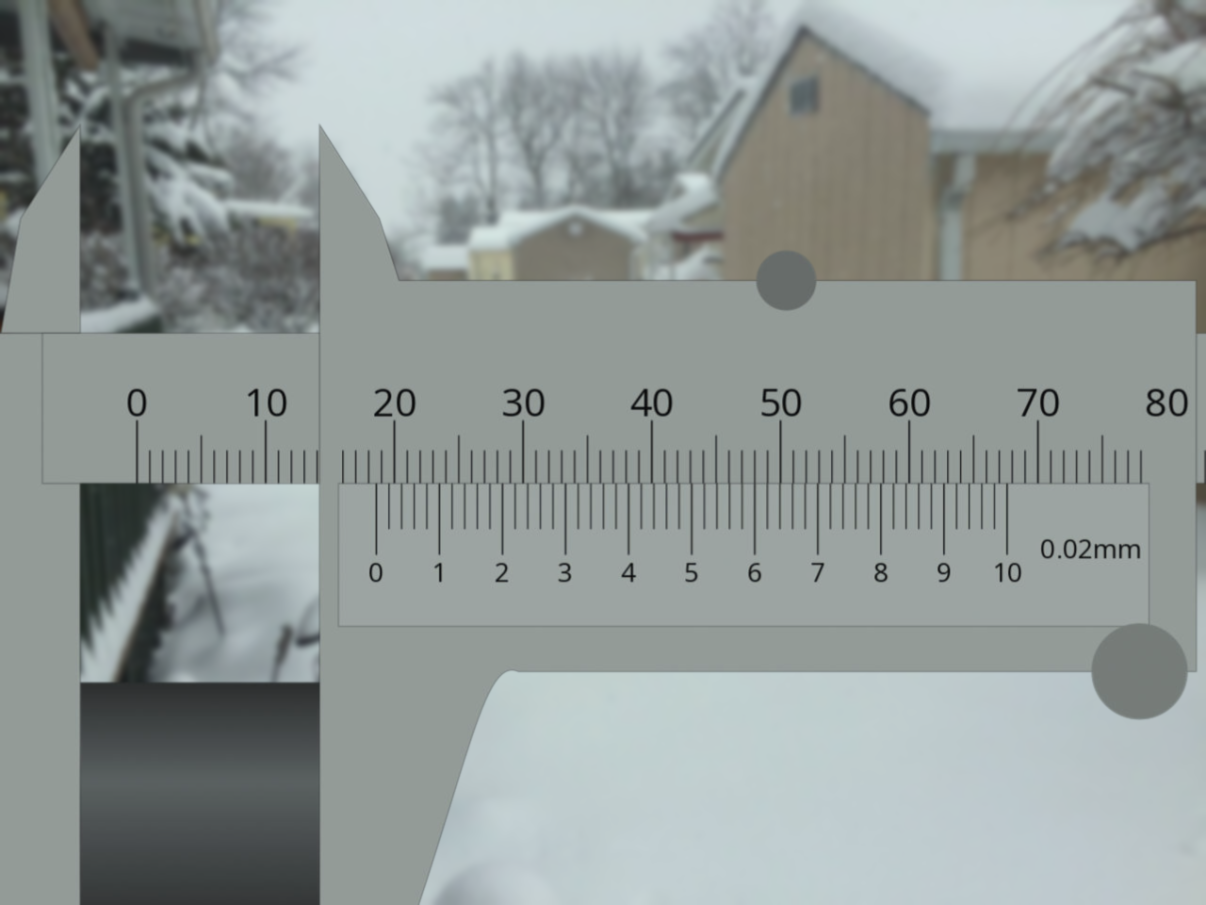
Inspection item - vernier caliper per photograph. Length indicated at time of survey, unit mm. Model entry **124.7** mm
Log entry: **18.6** mm
